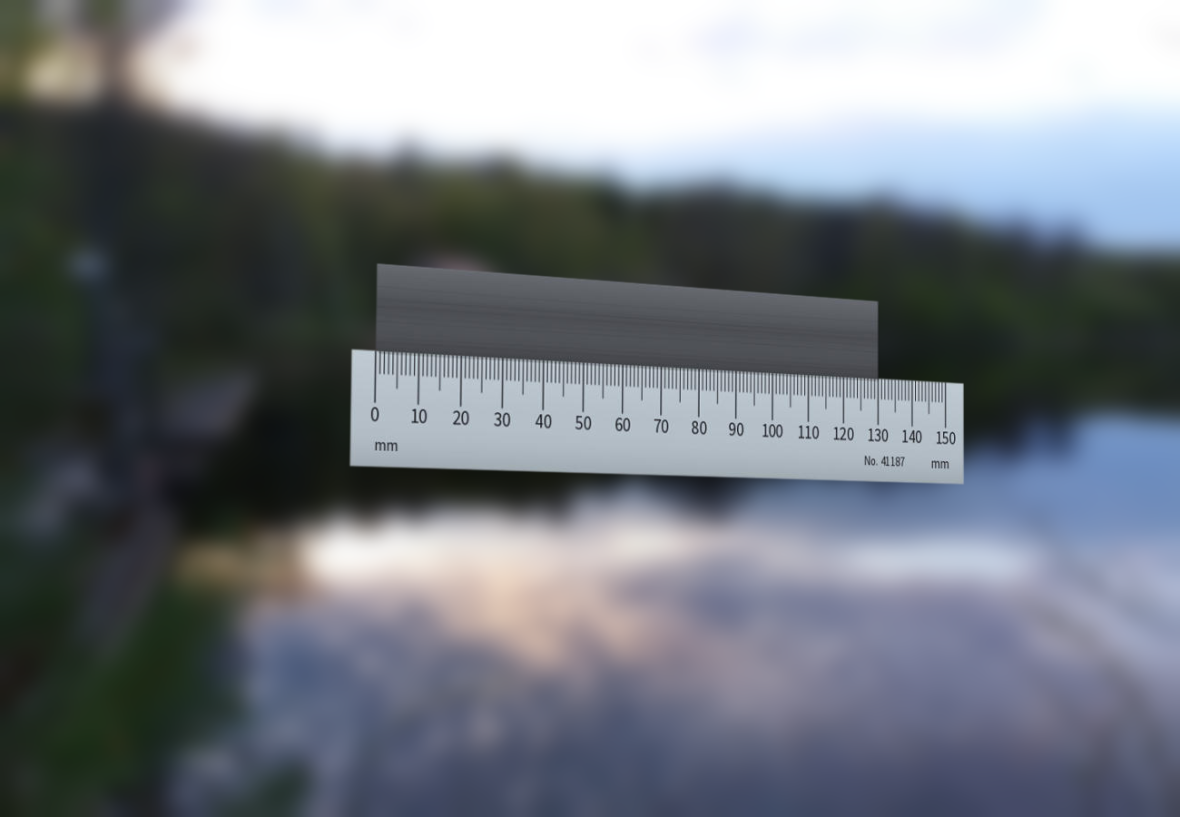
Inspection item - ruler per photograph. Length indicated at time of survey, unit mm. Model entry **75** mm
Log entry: **130** mm
